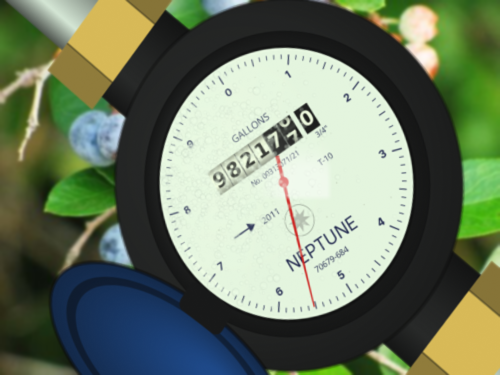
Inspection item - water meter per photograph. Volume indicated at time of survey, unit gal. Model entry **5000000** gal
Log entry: **9821765.5** gal
